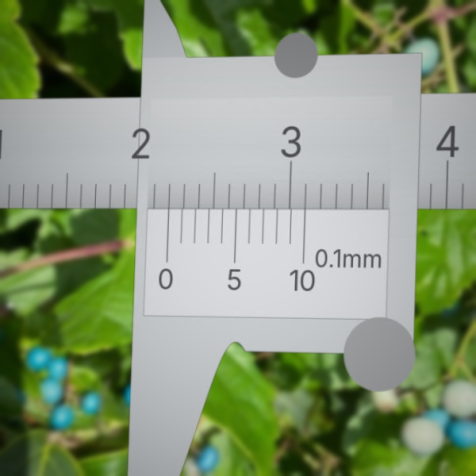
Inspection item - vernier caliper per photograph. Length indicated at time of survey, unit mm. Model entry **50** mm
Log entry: **22.0** mm
